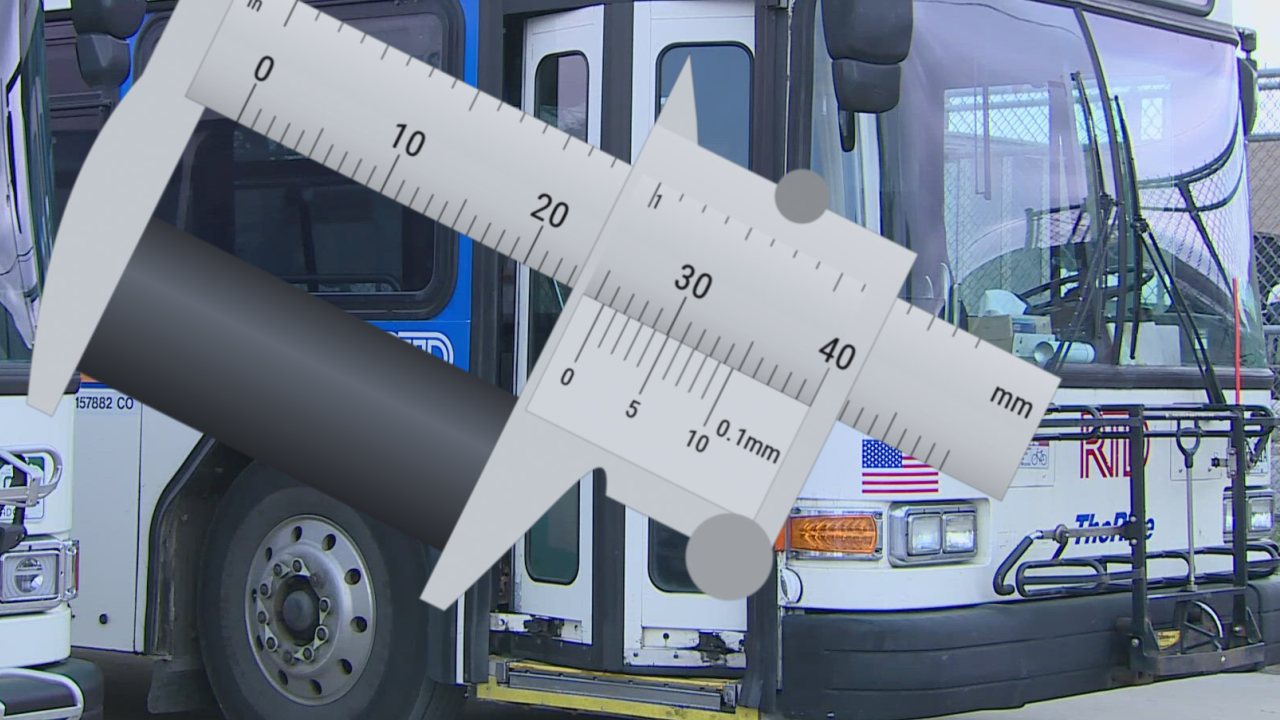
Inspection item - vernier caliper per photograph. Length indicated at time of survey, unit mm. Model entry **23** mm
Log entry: **25.6** mm
